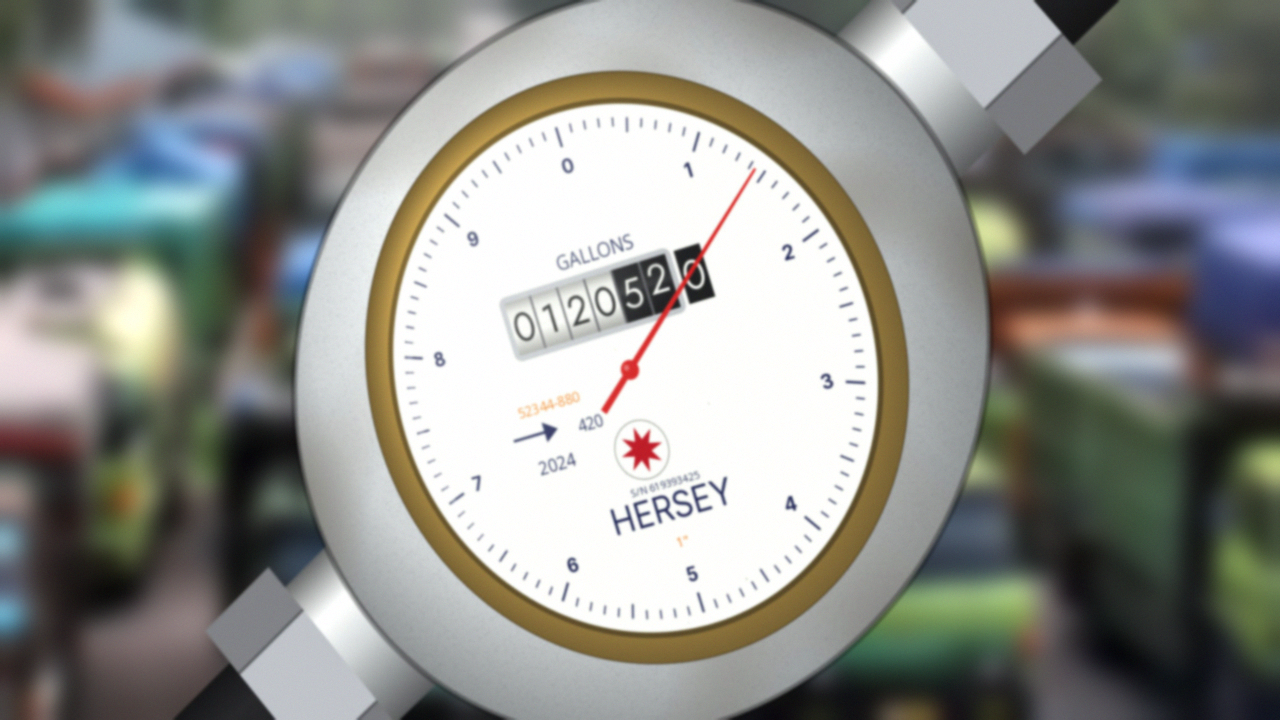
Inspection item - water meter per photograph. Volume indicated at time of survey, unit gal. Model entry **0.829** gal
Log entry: **120521.4** gal
